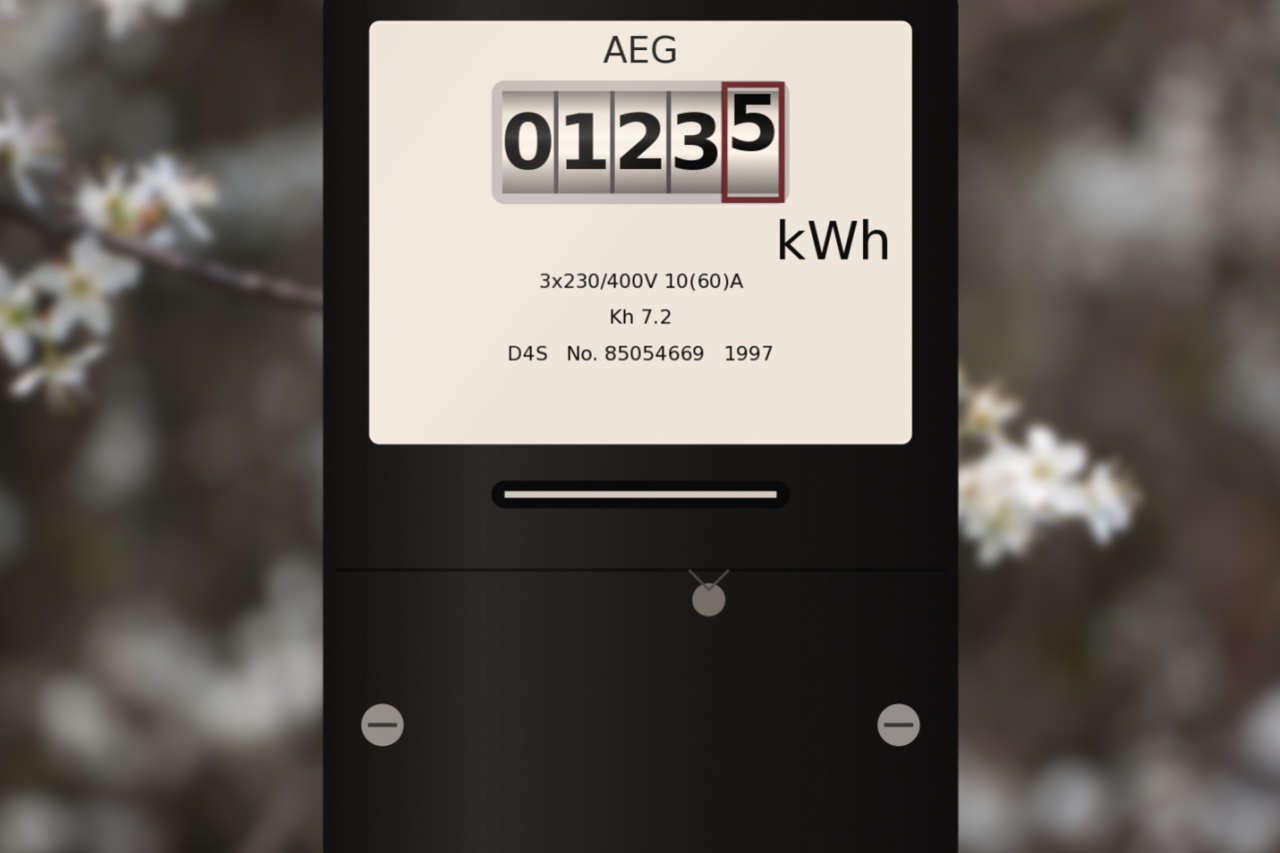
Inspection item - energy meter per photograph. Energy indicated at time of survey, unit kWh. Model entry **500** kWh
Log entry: **123.5** kWh
